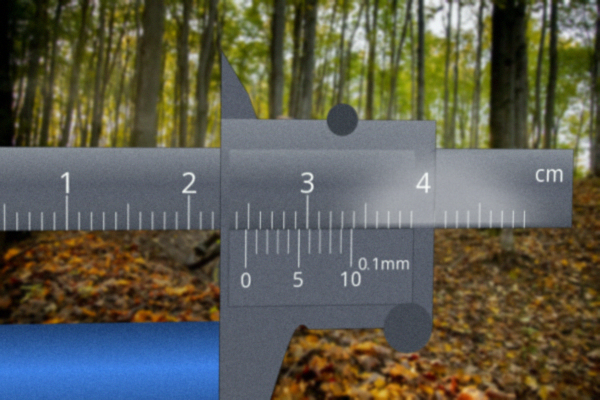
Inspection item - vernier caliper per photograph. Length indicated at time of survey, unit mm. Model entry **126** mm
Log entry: **24.8** mm
